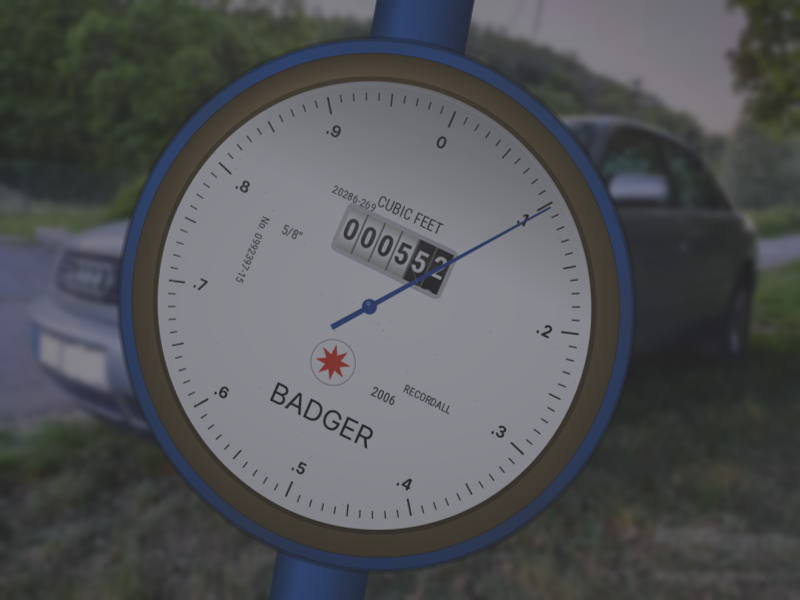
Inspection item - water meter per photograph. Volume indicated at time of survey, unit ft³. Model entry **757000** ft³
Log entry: **552.10** ft³
